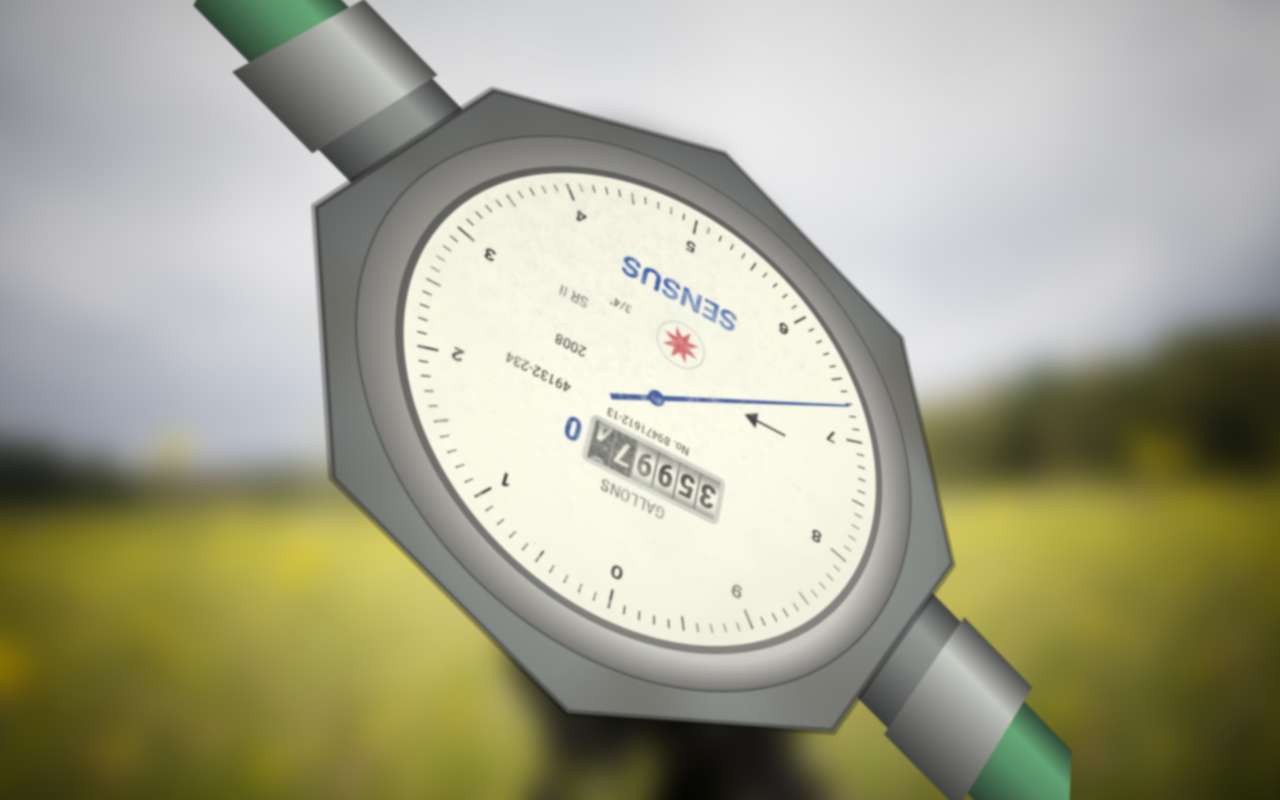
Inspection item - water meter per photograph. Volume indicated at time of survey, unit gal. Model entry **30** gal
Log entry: **3599736.7** gal
